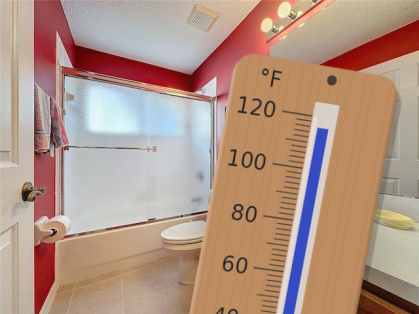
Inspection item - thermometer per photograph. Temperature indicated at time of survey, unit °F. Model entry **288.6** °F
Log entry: **116** °F
